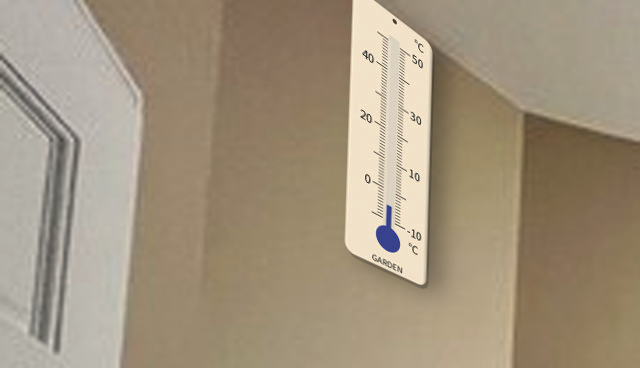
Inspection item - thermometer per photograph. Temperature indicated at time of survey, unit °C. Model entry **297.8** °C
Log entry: **-5** °C
